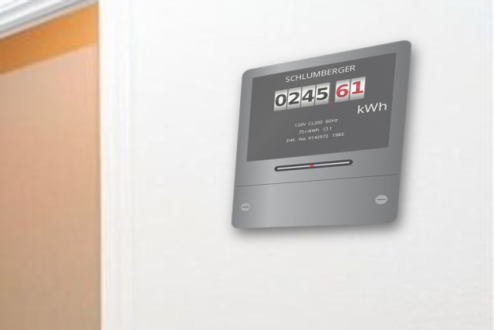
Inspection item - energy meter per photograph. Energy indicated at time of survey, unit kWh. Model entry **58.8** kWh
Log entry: **245.61** kWh
